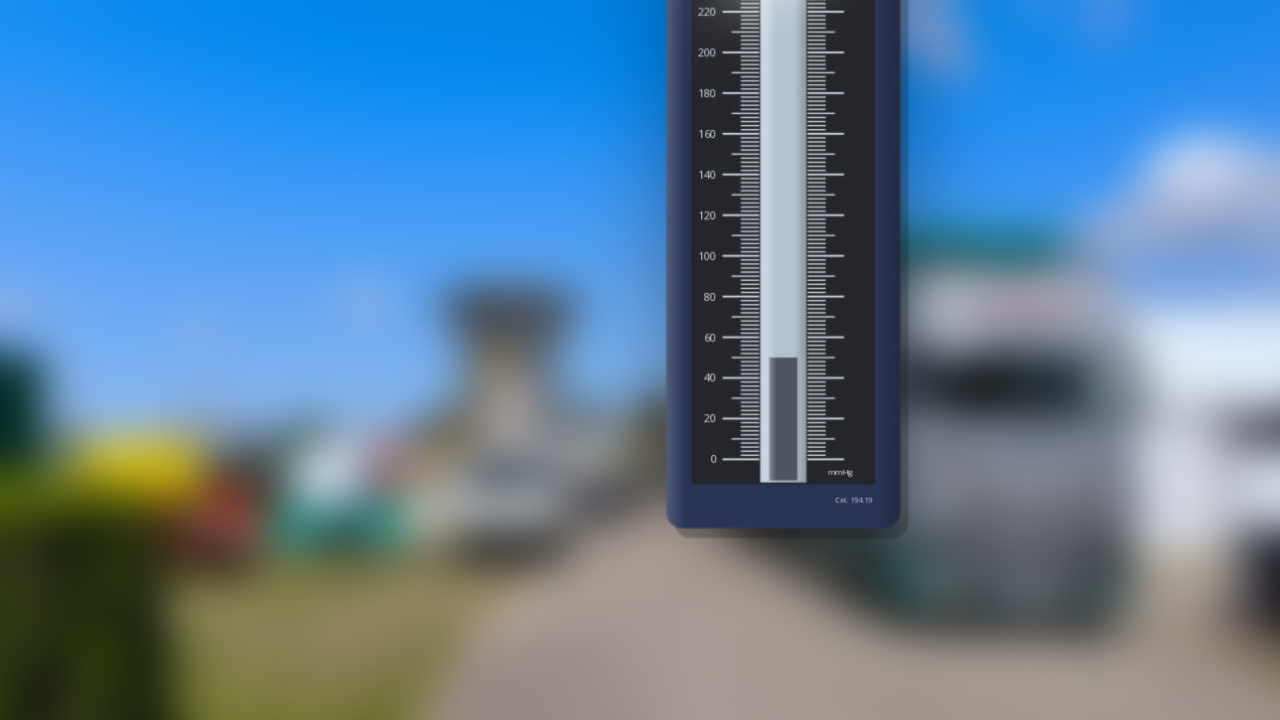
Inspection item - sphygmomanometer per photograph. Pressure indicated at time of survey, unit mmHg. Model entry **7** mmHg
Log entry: **50** mmHg
